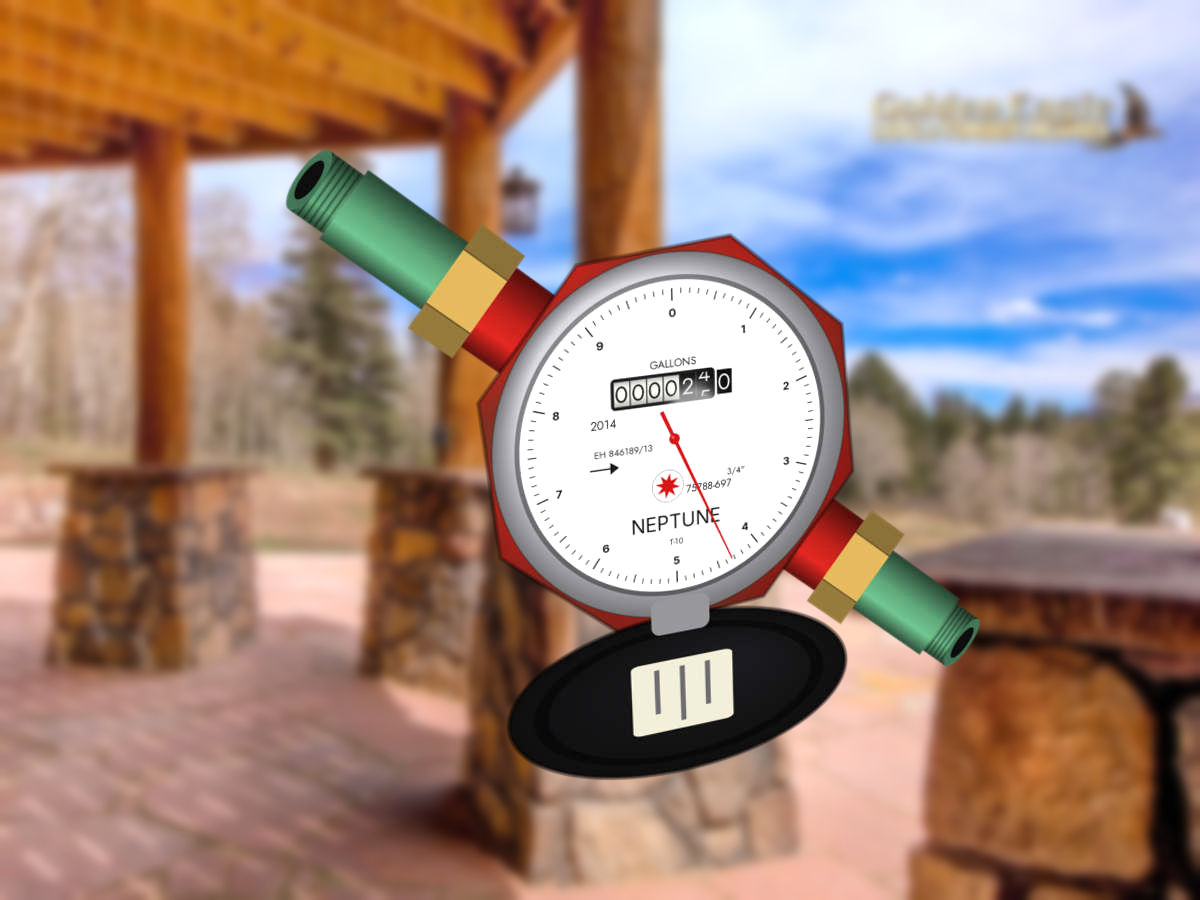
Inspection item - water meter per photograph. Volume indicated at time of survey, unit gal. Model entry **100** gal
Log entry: **244.3** gal
